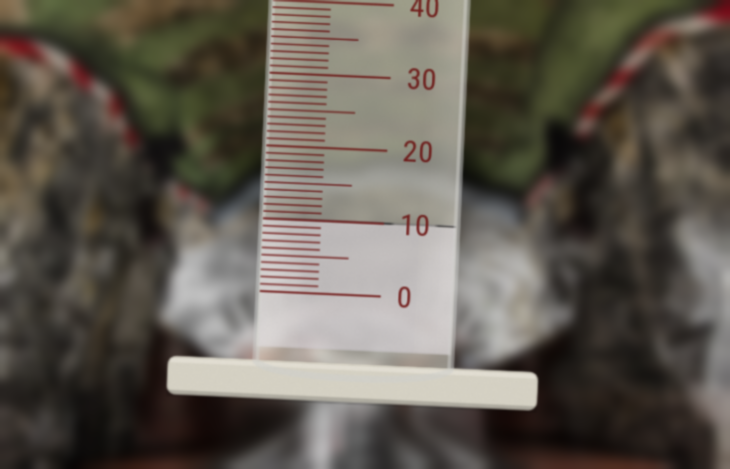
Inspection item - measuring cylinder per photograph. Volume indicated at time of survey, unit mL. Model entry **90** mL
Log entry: **10** mL
